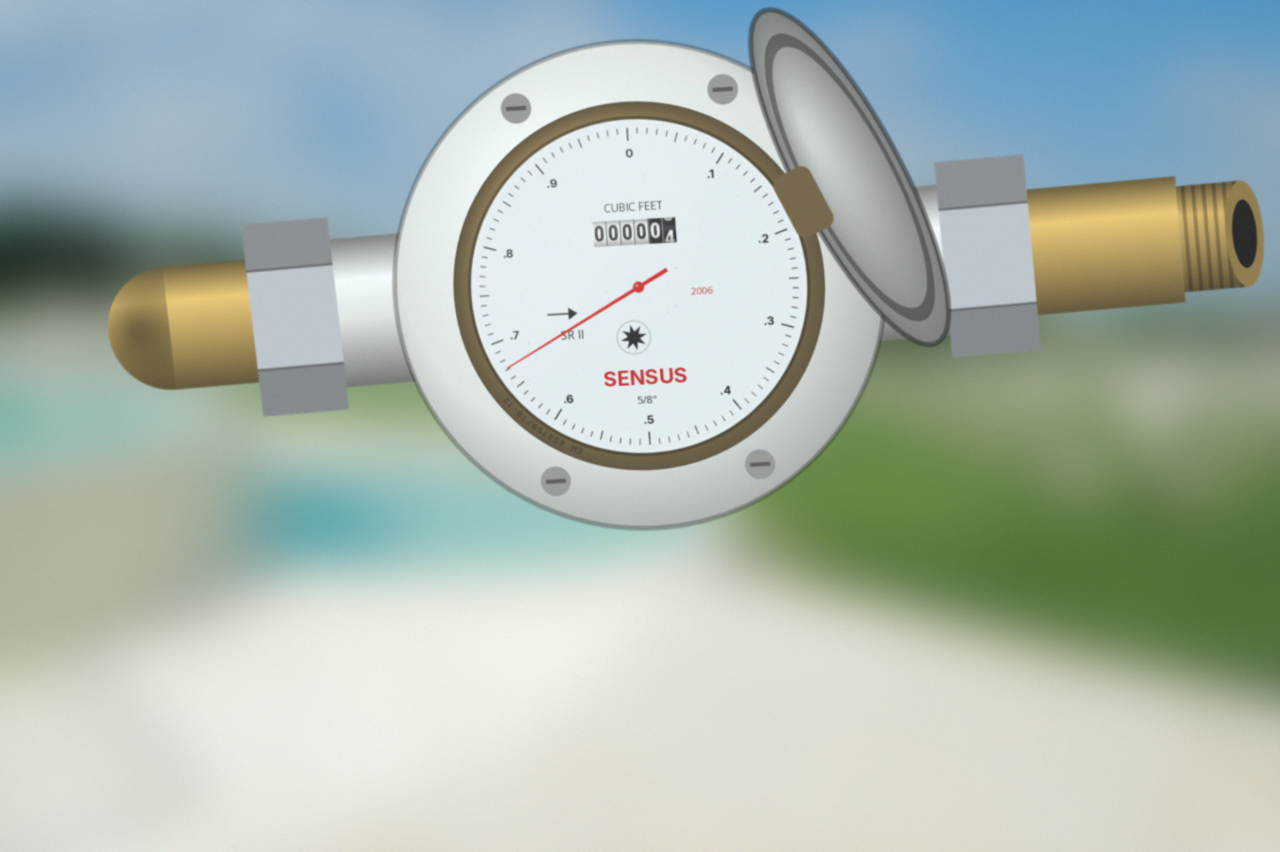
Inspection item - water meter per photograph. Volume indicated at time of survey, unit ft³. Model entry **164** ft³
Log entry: **3.67** ft³
